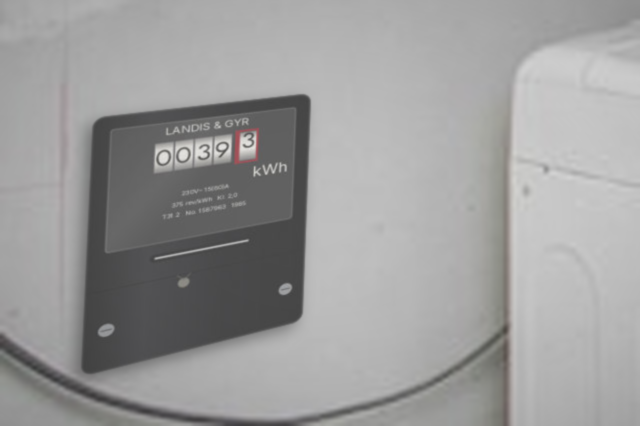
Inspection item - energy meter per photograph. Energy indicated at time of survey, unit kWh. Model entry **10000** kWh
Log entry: **39.3** kWh
